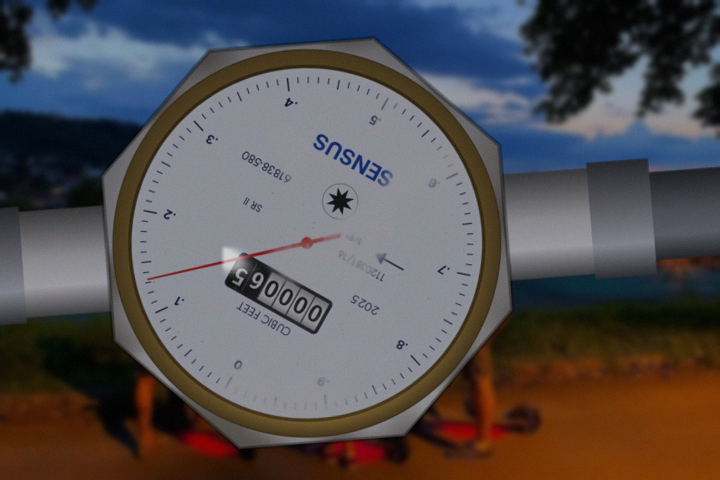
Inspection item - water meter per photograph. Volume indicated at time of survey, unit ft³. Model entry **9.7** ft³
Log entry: **65.13** ft³
